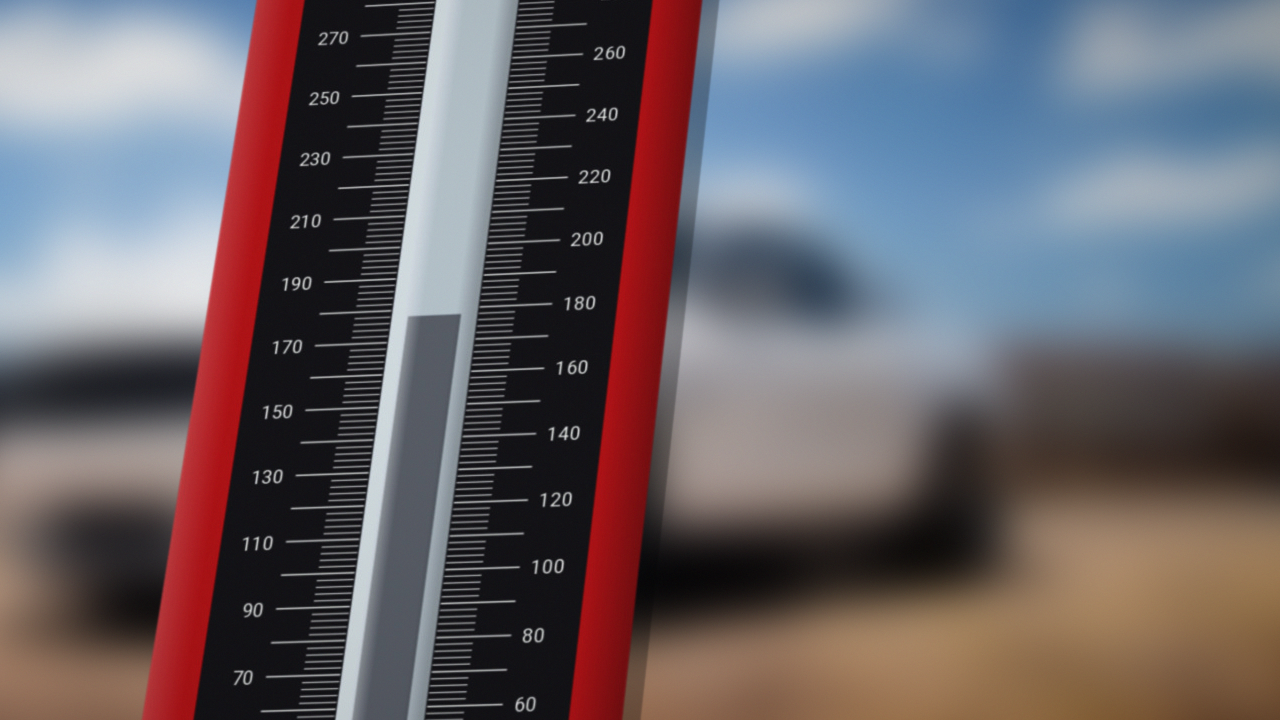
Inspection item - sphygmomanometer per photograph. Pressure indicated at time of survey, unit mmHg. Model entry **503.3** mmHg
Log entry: **178** mmHg
